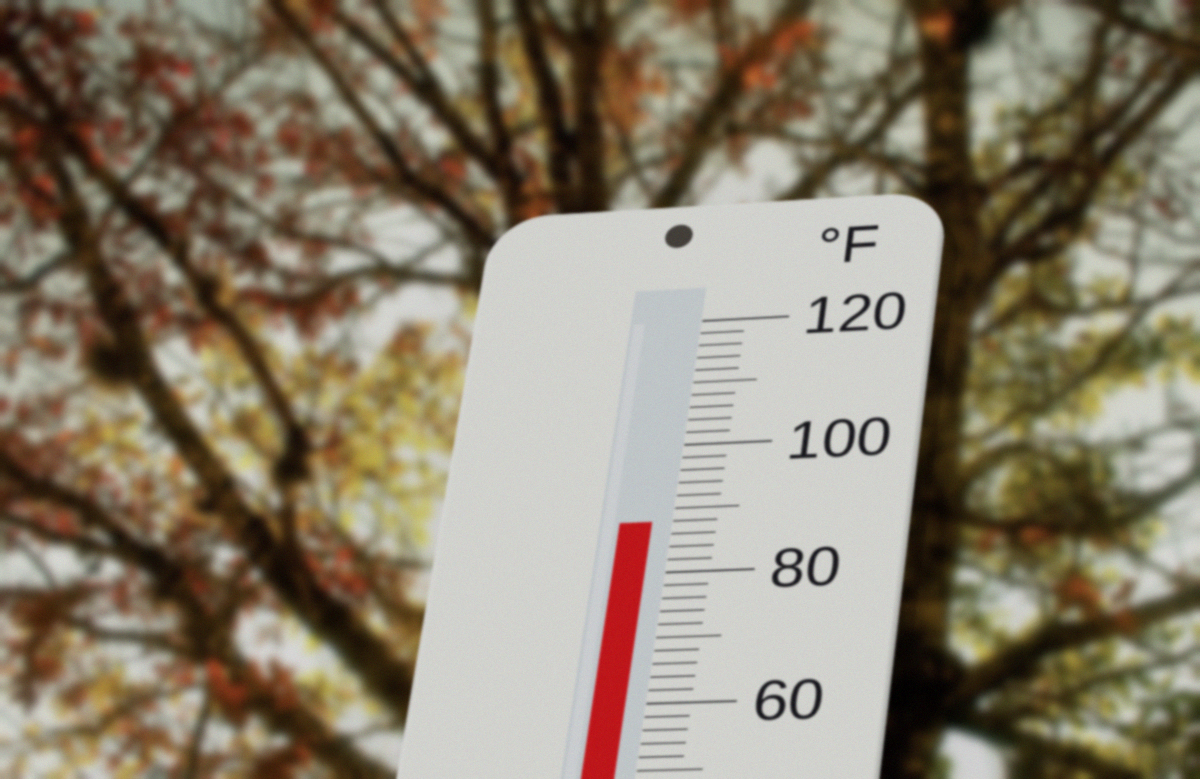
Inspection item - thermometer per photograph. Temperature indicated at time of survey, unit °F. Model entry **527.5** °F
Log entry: **88** °F
